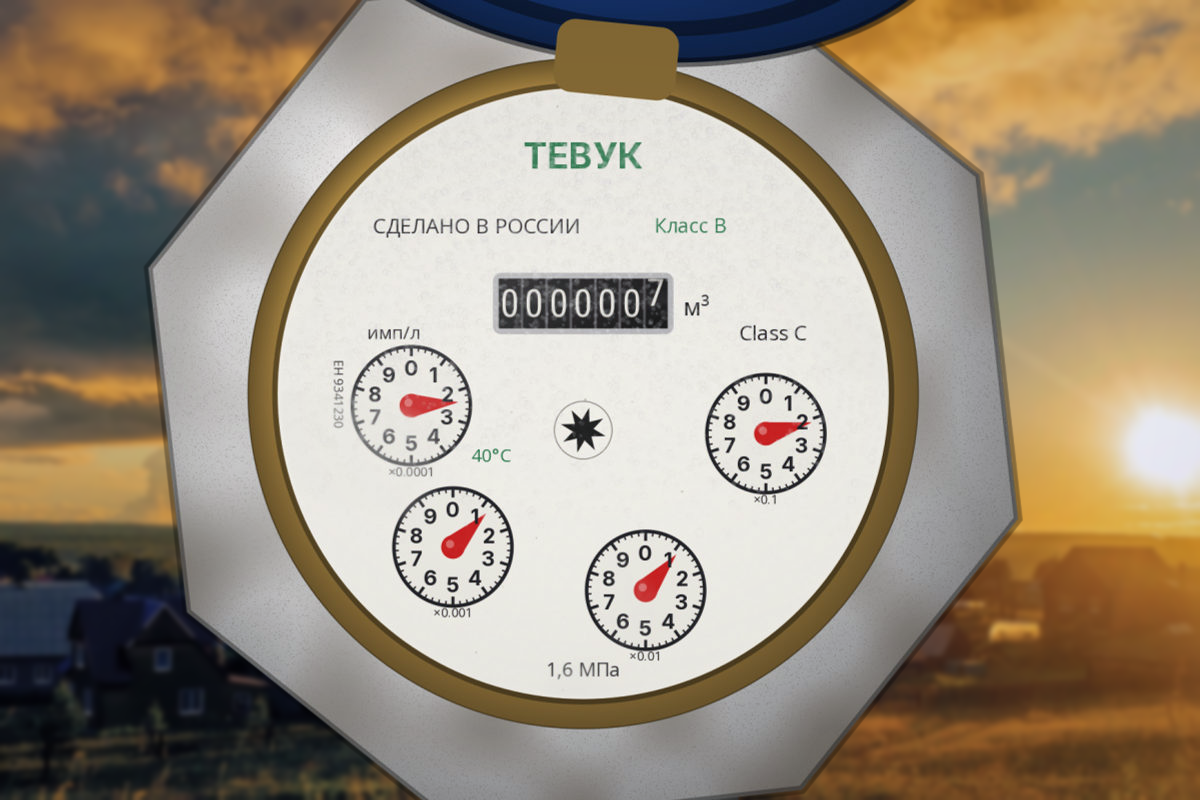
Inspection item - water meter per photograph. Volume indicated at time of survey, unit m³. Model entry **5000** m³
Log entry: **7.2112** m³
